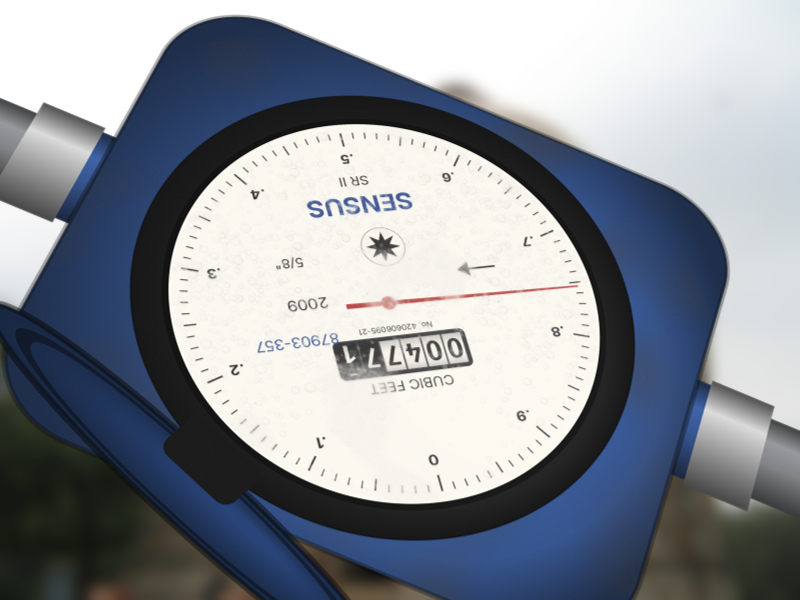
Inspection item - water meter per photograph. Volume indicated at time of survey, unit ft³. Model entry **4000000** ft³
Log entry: **4770.75** ft³
